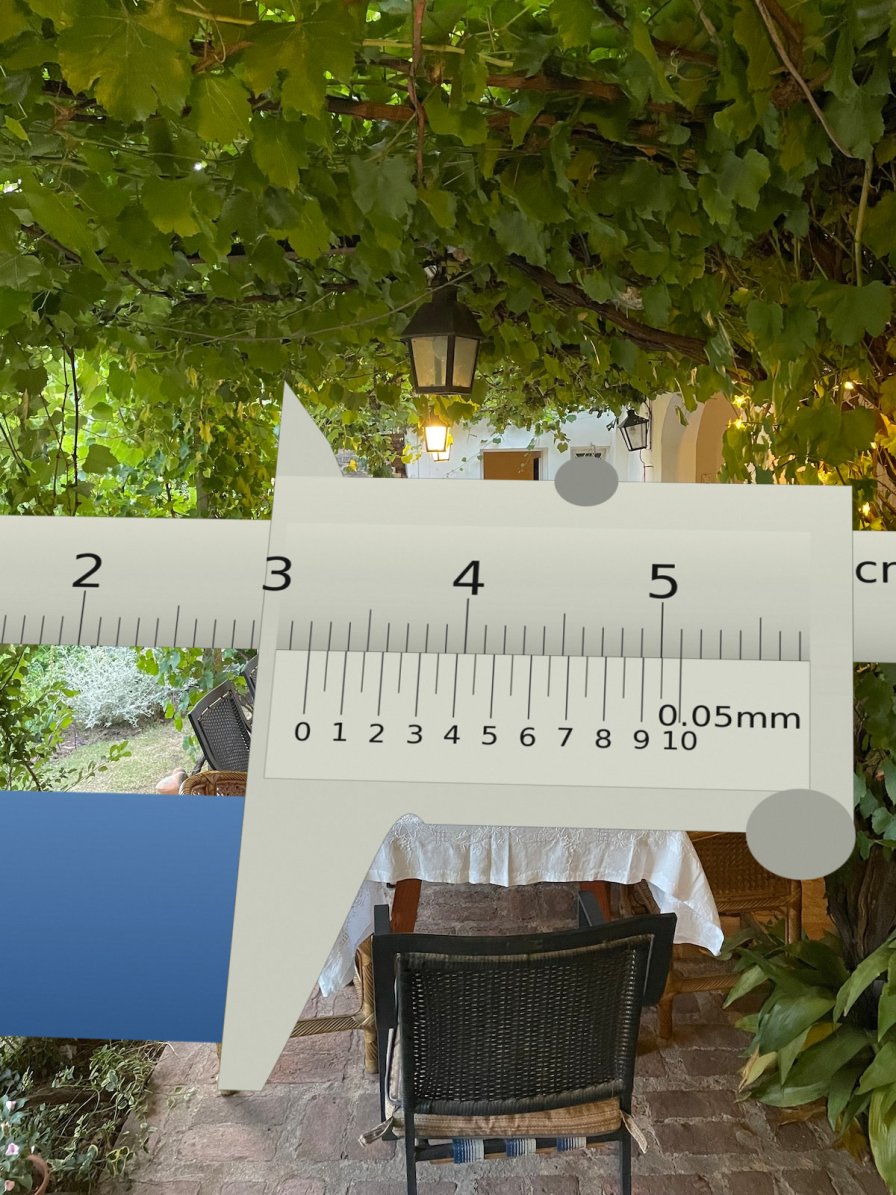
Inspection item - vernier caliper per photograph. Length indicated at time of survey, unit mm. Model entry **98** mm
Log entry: **32.0** mm
